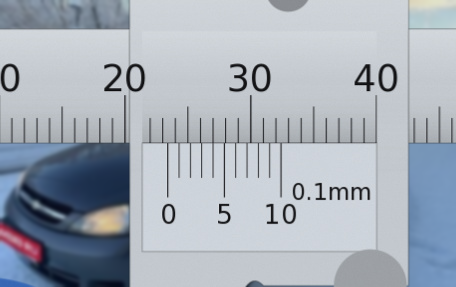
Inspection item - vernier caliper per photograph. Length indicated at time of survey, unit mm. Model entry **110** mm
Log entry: **23.4** mm
